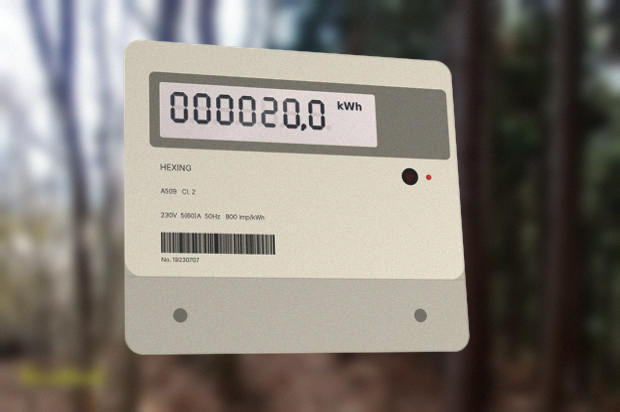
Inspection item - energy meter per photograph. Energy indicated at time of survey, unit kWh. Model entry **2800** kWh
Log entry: **20.0** kWh
